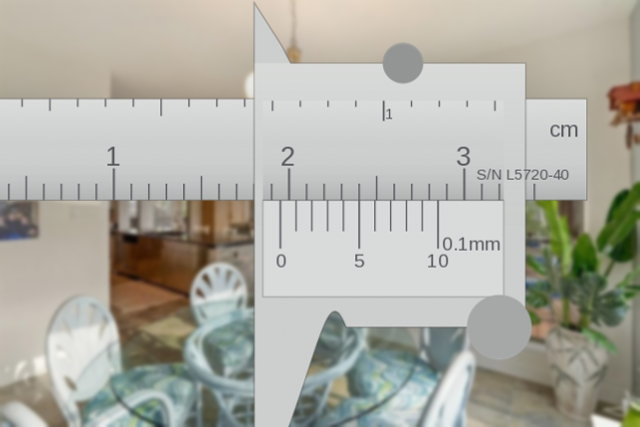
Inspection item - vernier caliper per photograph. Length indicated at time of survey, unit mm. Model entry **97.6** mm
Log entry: **19.5** mm
